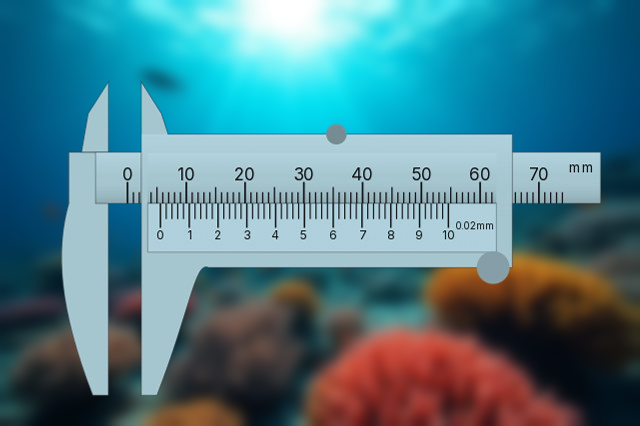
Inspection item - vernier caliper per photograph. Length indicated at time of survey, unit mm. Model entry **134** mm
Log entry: **5.6** mm
